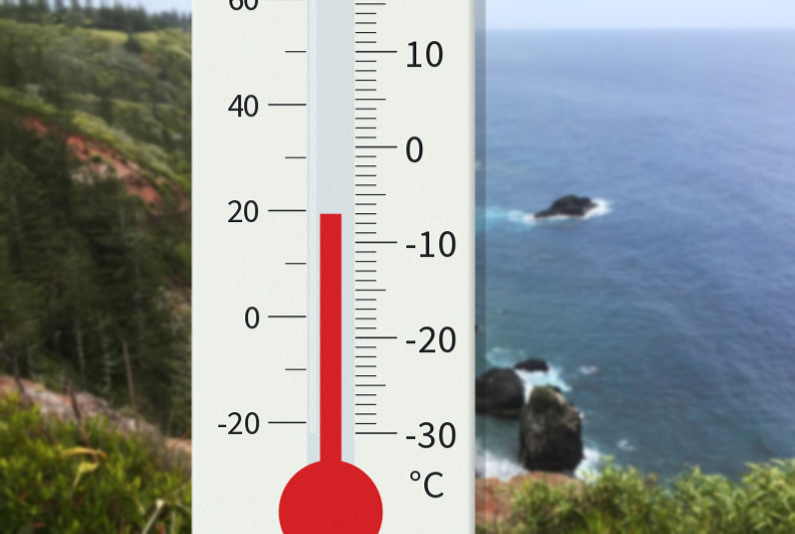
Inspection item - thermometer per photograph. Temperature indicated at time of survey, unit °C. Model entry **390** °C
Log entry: **-7** °C
